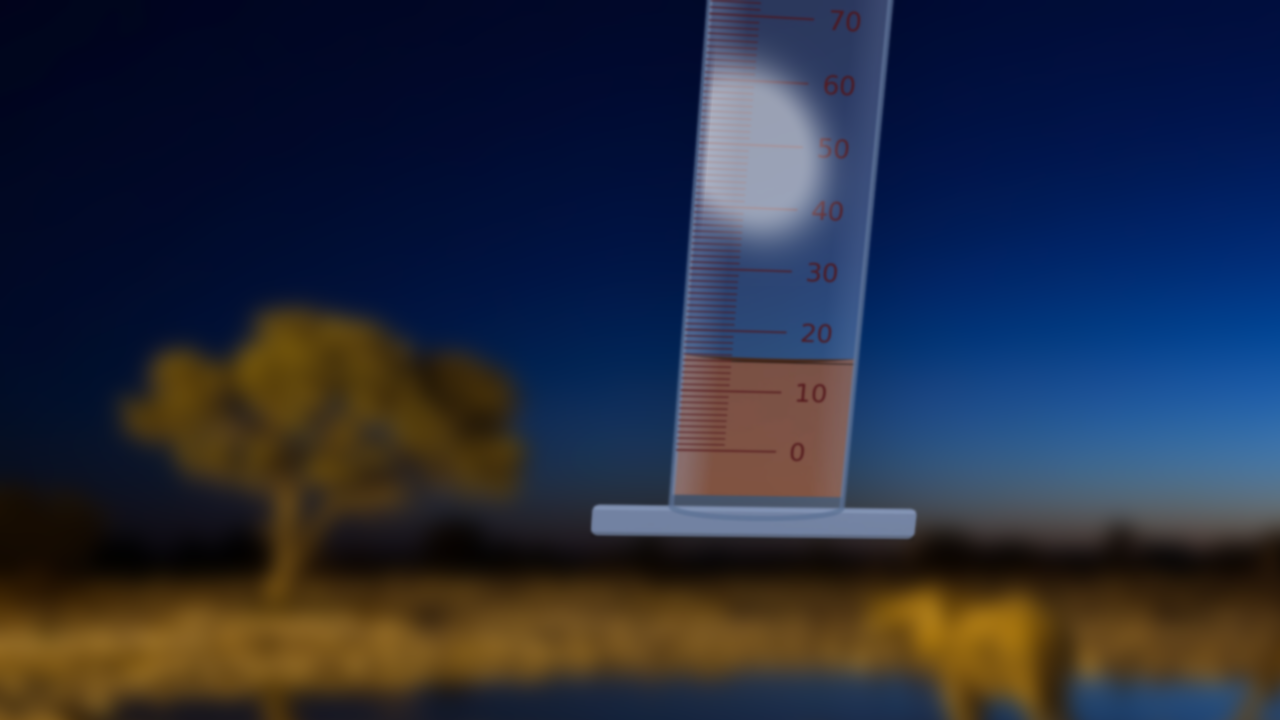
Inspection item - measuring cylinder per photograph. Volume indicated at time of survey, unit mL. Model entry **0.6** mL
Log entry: **15** mL
